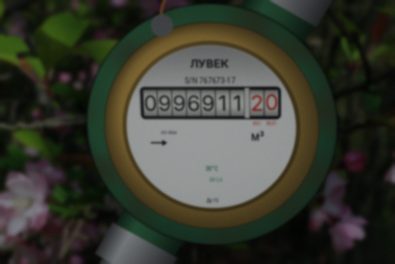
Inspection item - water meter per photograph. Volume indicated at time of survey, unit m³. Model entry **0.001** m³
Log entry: **996911.20** m³
